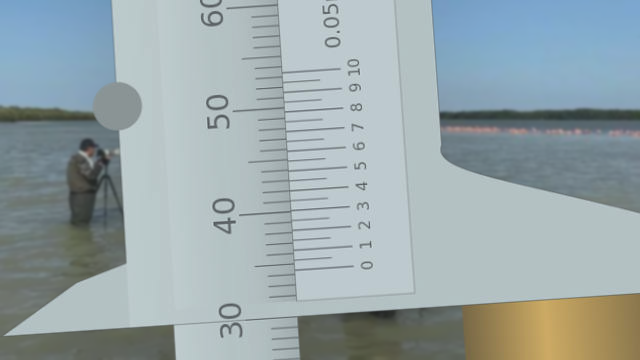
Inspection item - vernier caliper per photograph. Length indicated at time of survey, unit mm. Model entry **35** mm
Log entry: **34.4** mm
